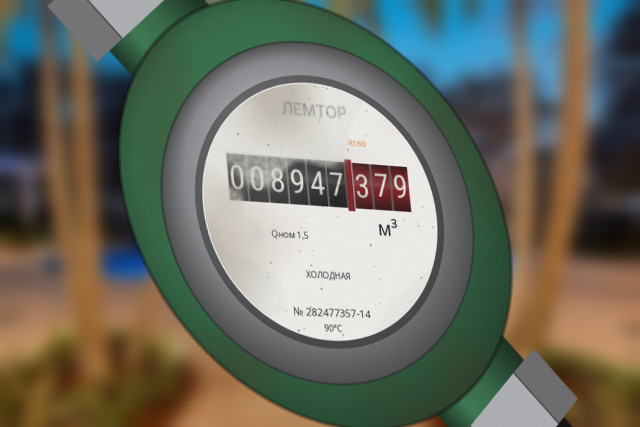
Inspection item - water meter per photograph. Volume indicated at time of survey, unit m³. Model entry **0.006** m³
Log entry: **8947.379** m³
